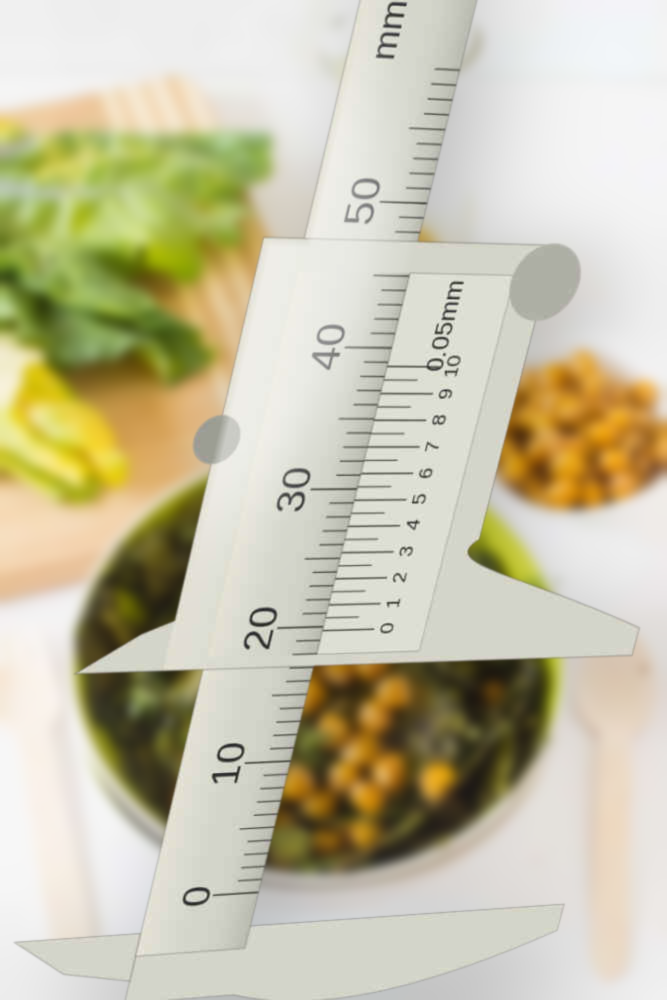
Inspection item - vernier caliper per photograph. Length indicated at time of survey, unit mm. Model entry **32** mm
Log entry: **19.7** mm
